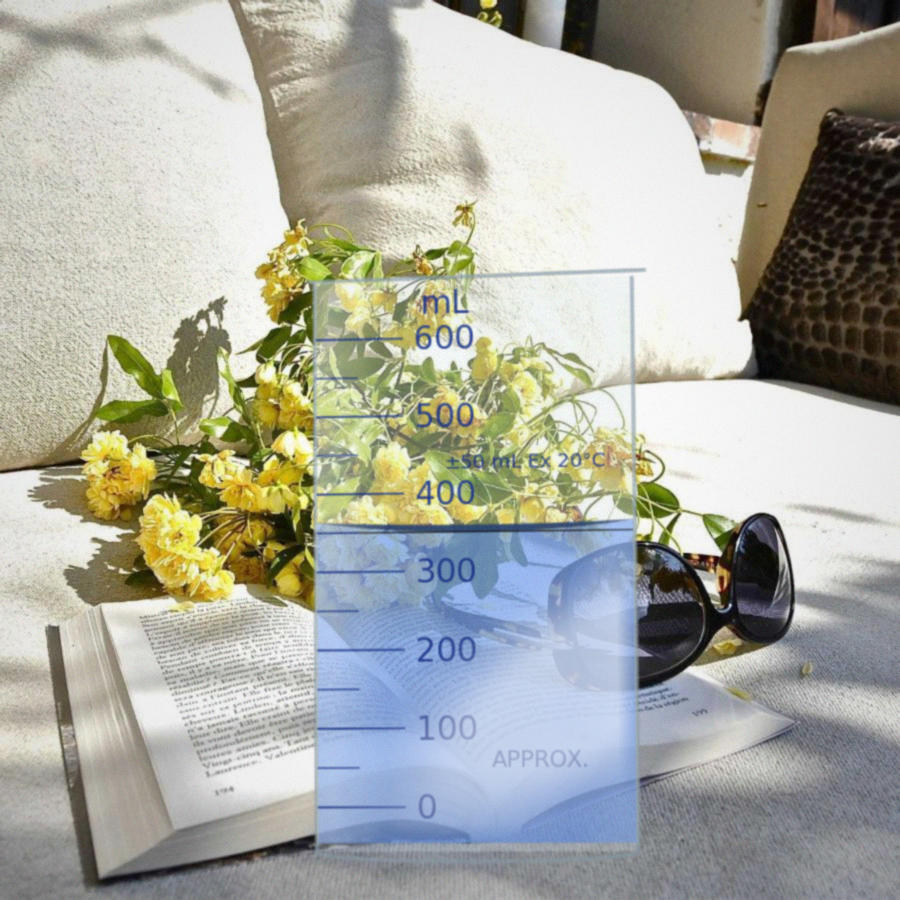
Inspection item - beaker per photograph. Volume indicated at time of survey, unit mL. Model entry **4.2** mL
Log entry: **350** mL
